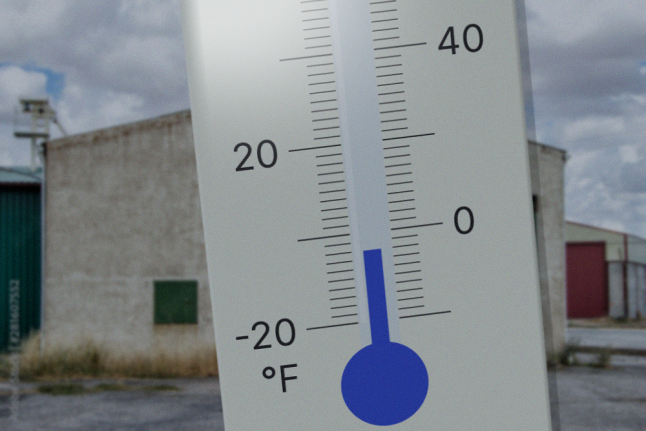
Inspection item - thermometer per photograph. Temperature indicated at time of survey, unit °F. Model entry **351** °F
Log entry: **-4** °F
